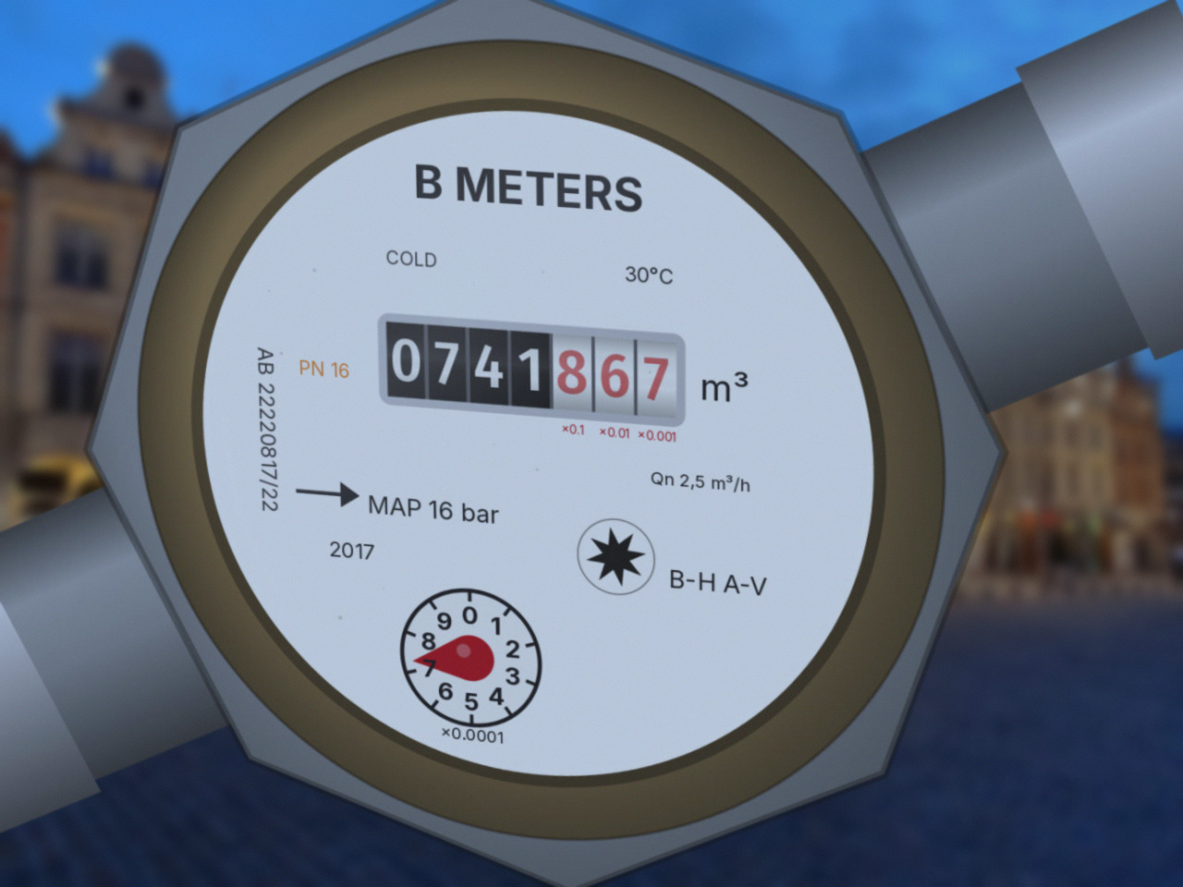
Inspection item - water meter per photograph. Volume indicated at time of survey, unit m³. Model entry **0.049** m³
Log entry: **741.8677** m³
